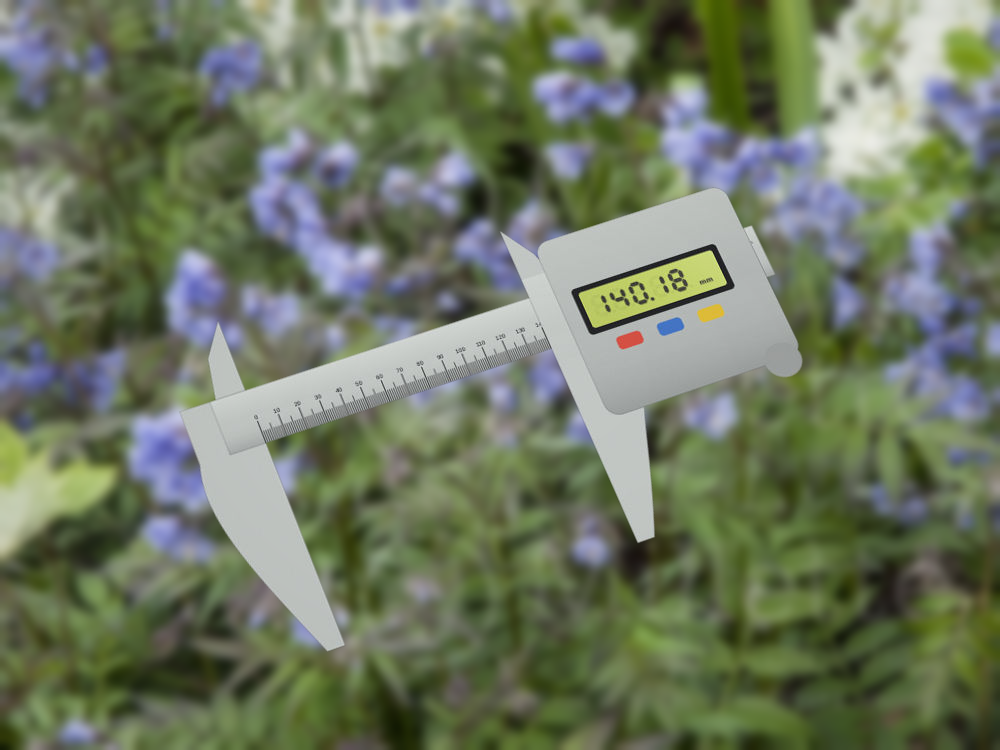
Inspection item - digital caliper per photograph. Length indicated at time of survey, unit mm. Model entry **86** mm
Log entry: **140.18** mm
